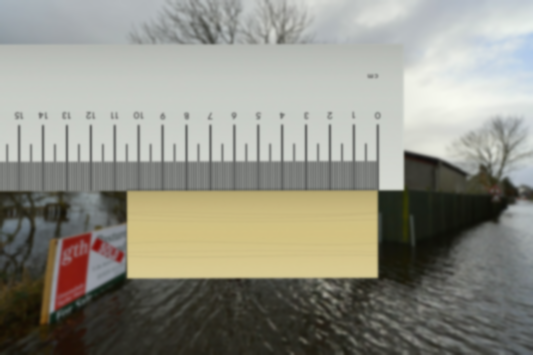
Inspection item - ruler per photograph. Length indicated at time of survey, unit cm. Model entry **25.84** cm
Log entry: **10.5** cm
